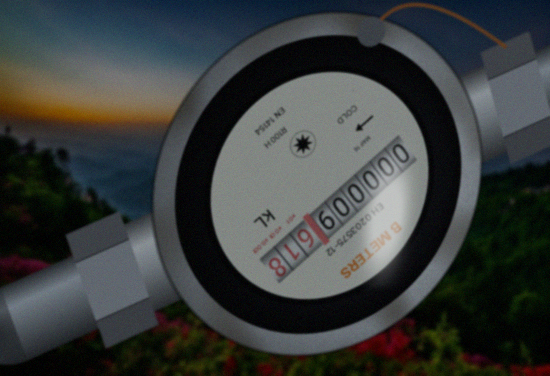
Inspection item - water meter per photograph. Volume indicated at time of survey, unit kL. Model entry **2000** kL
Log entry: **9.618** kL
